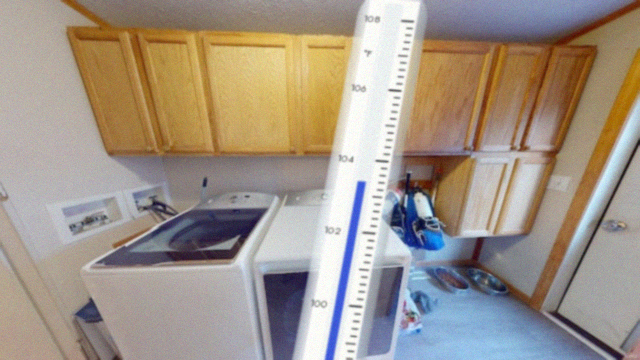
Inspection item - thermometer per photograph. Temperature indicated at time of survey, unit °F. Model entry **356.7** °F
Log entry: **103.4** °F
